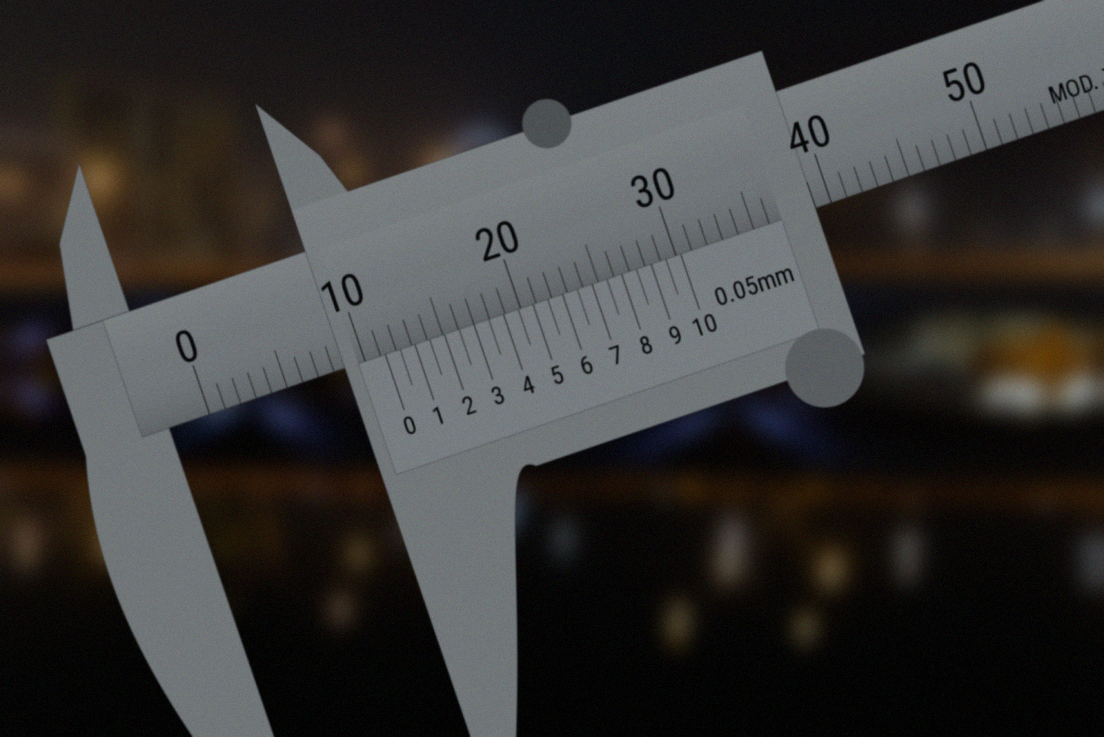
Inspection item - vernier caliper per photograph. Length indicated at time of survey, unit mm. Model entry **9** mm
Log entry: **11.3** mm
